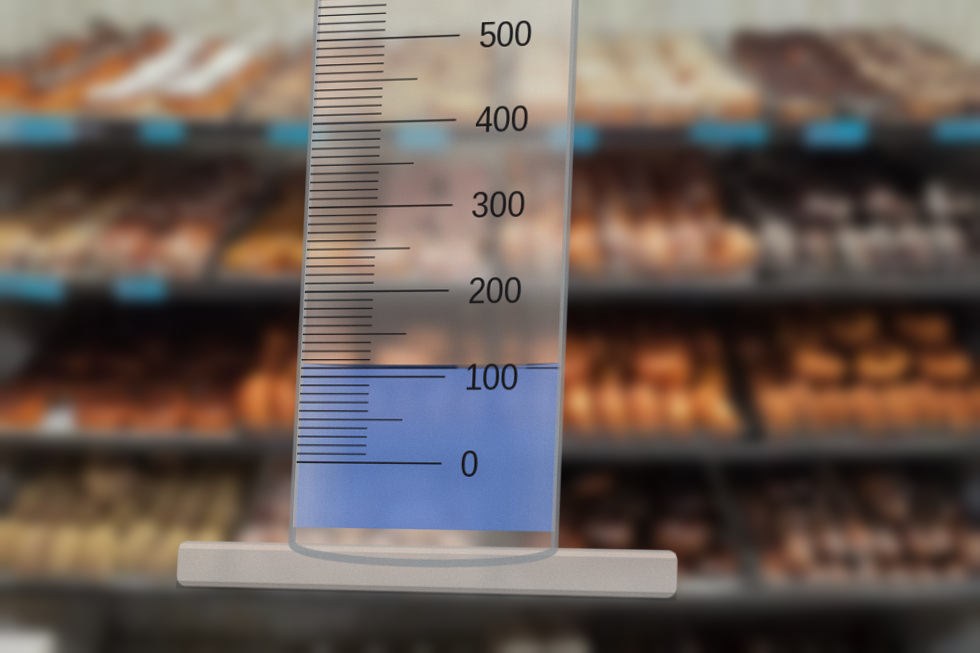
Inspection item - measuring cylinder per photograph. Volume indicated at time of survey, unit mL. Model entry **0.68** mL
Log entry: **110** mL
